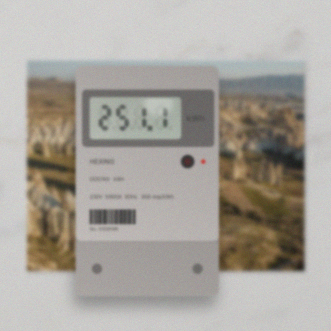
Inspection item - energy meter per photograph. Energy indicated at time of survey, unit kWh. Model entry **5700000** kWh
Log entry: **251.1** kWh
